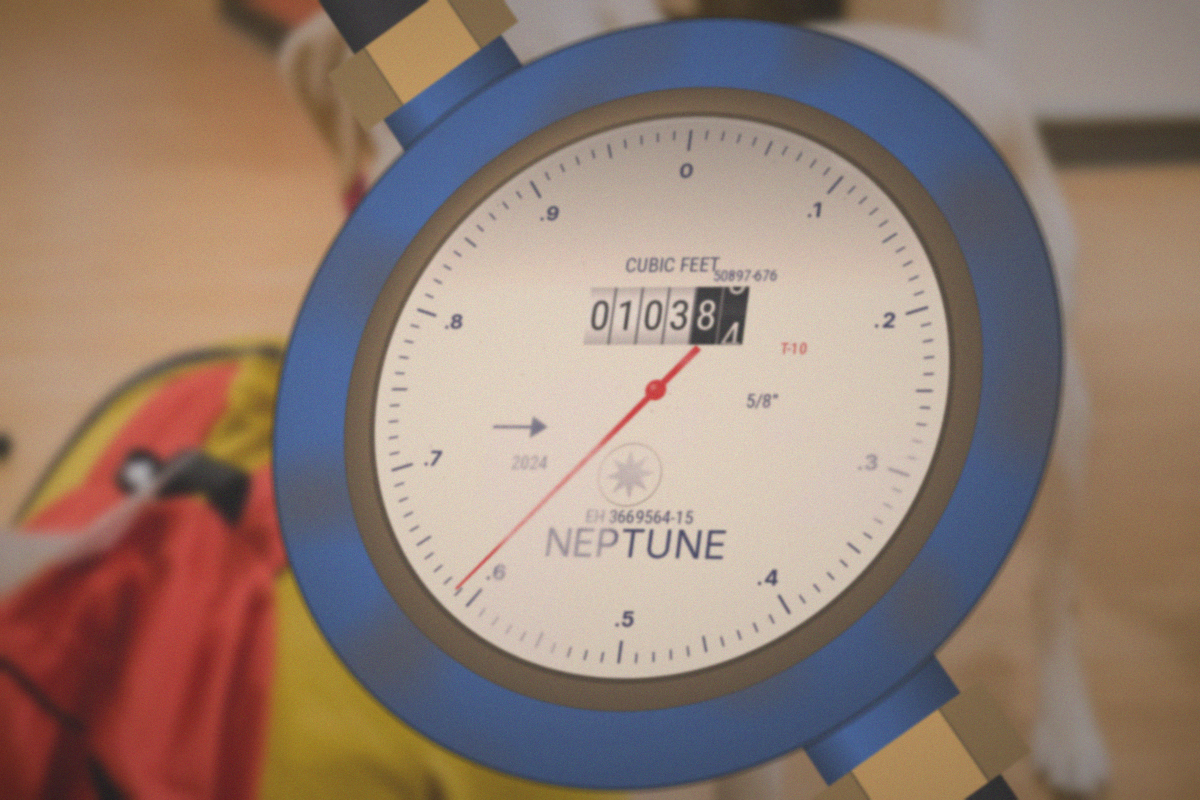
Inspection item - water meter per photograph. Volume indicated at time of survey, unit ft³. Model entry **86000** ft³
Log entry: **10383.61** ft³
